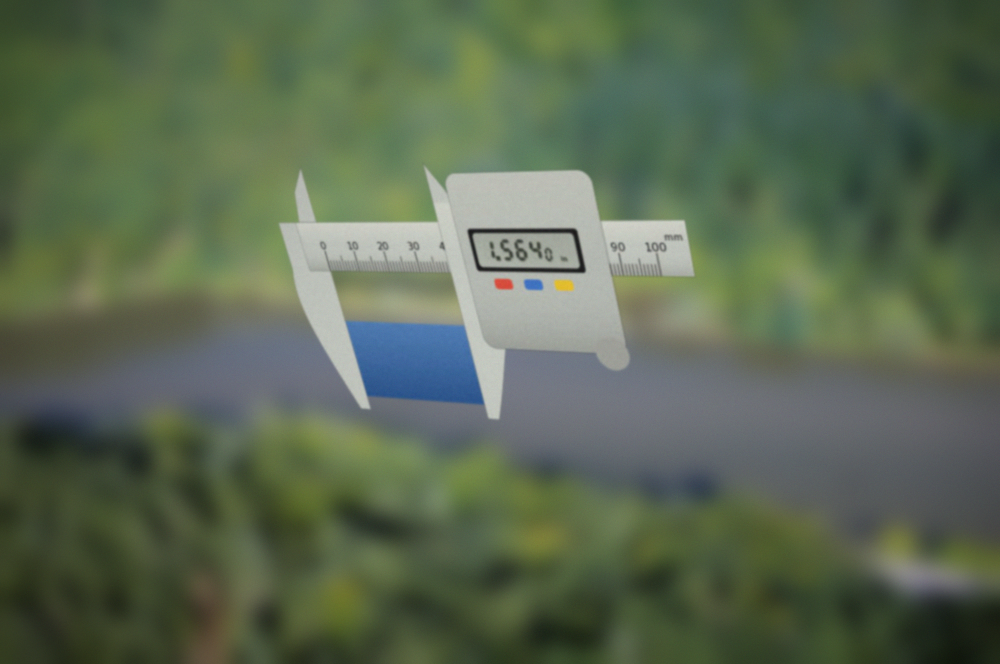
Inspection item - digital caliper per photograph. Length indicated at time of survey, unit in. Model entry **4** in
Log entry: **1.5640** in
